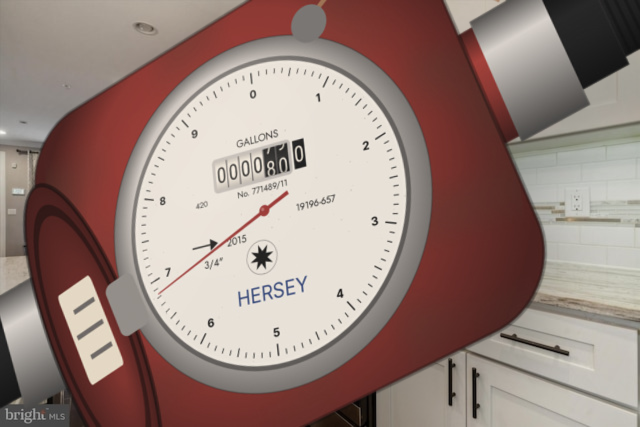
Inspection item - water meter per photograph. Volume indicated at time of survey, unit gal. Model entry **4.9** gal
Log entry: **796.8** gal
